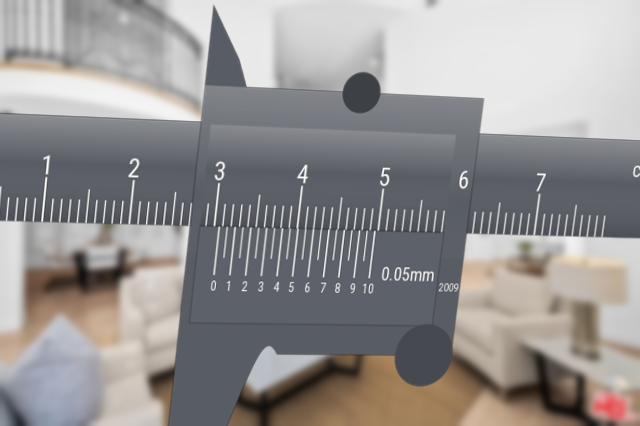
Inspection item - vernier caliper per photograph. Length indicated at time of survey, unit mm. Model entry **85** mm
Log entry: **30.6** mm
